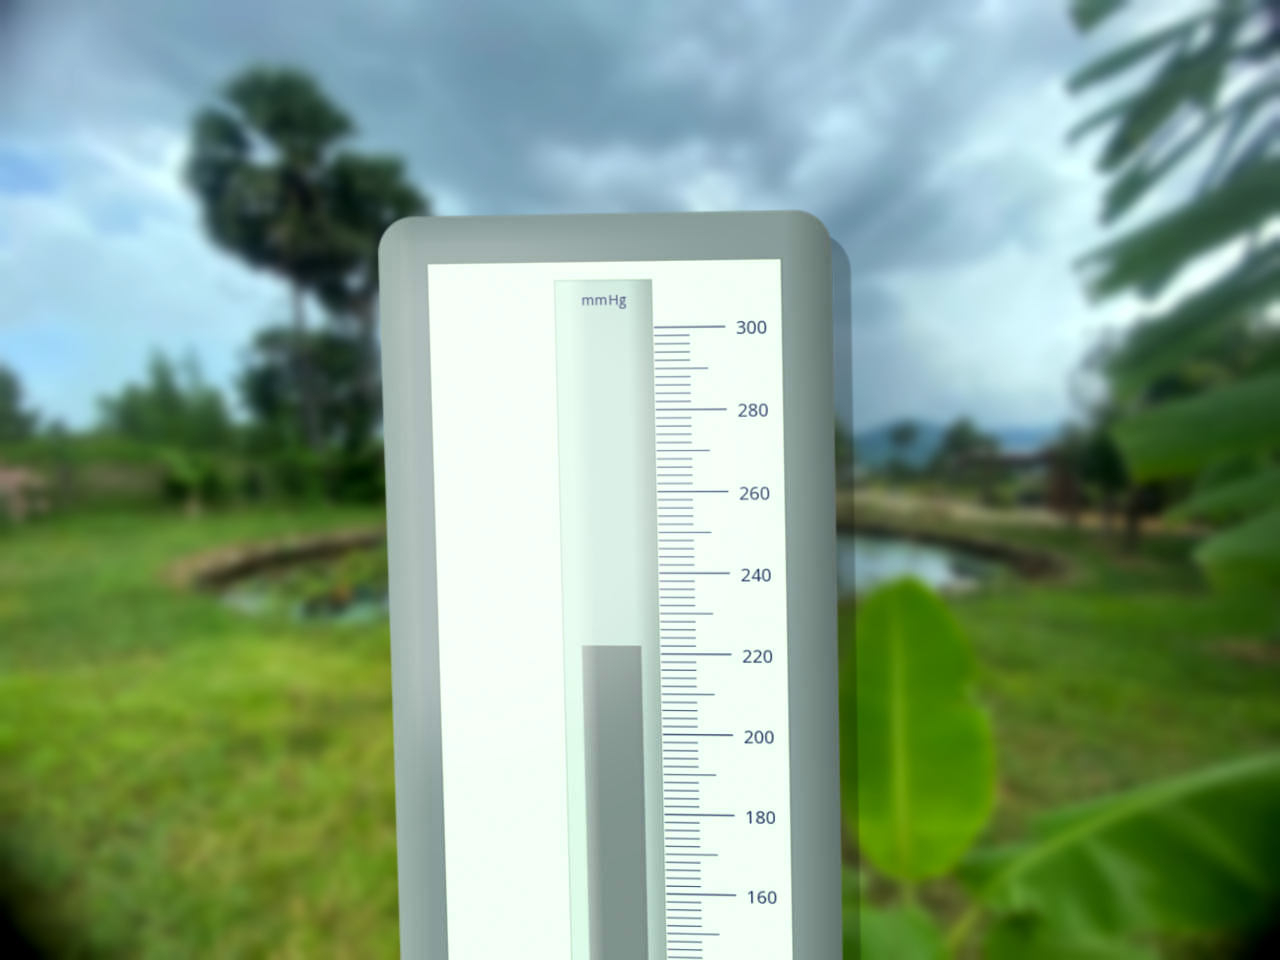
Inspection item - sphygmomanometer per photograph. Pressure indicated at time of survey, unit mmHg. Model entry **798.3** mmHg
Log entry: **222** mmHg
